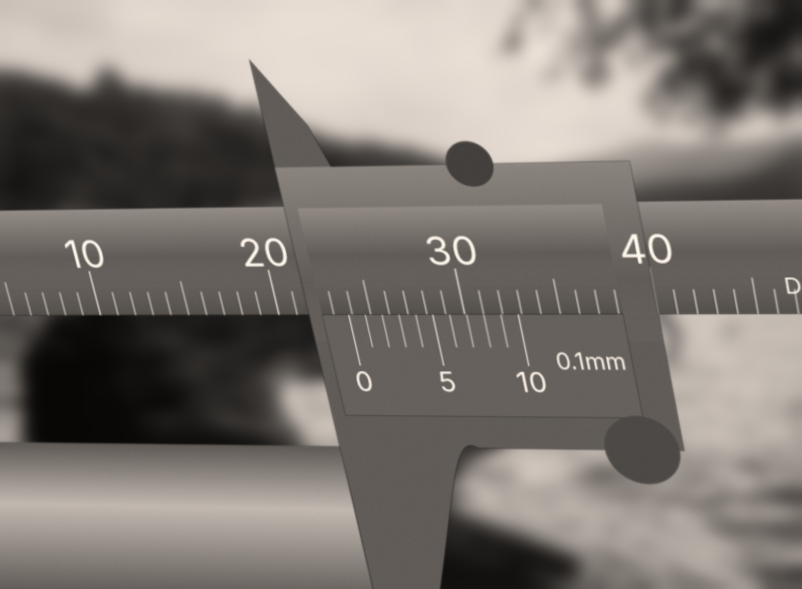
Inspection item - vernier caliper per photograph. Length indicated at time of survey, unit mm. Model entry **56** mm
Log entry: **23.8** mm
